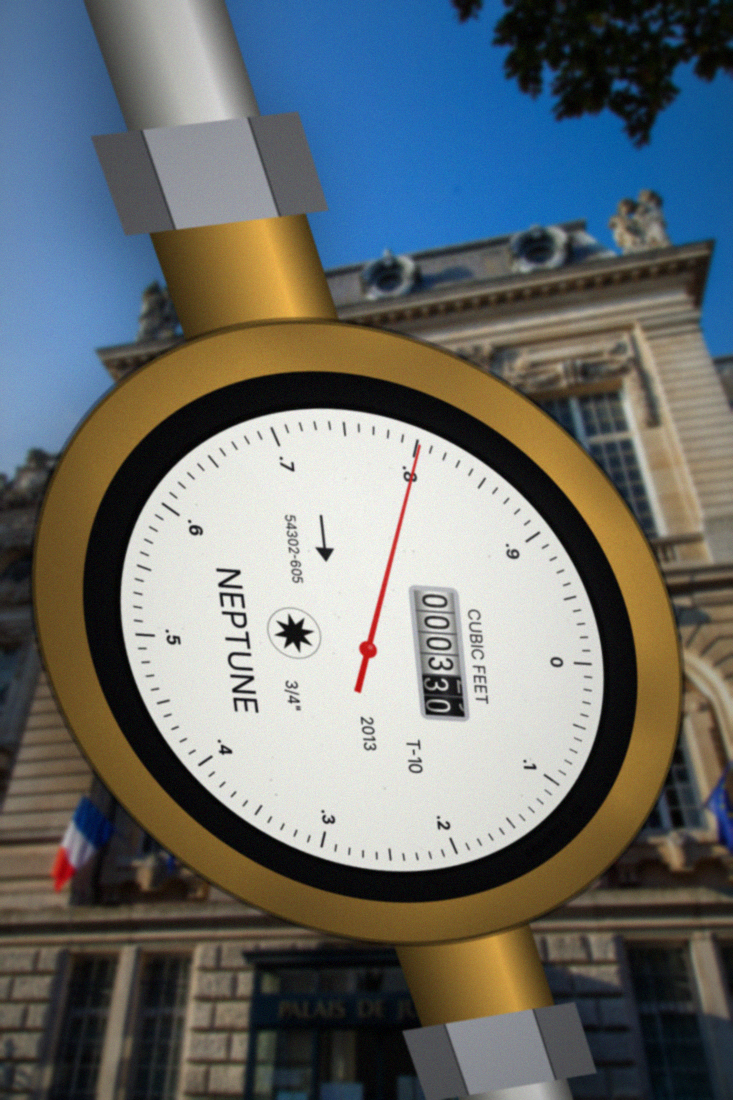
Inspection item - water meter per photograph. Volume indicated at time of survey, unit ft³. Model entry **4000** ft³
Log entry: **329.80** ft³
